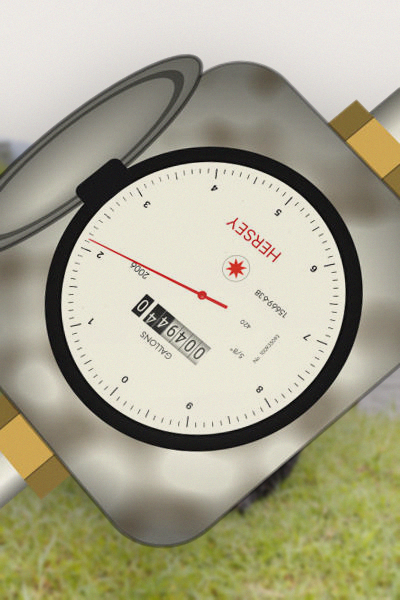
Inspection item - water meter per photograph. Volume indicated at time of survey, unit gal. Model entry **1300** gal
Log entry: **49442.1** gal
